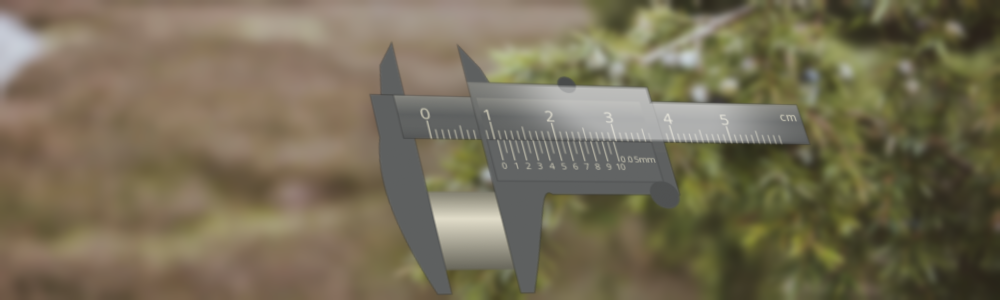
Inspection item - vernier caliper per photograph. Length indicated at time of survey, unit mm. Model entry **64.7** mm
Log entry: **10.5** mm
